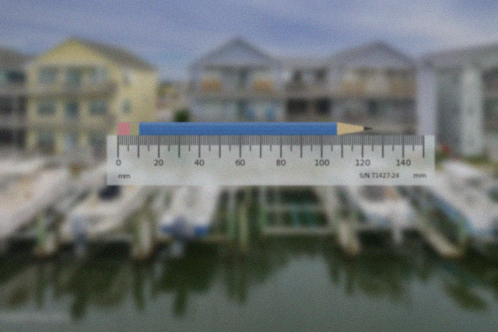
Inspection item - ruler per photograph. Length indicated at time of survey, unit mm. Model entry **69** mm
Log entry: **125** mm
